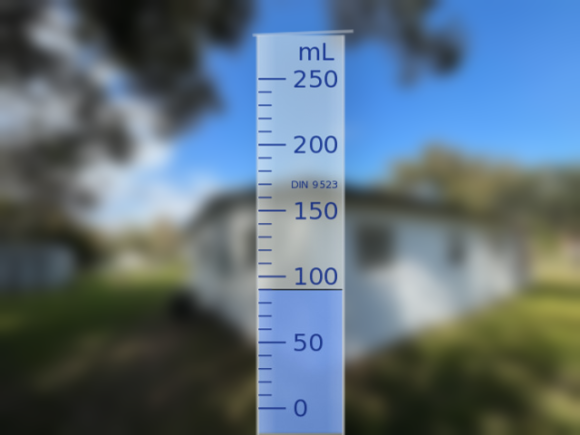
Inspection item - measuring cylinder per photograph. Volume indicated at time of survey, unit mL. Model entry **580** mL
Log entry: **90** mL
